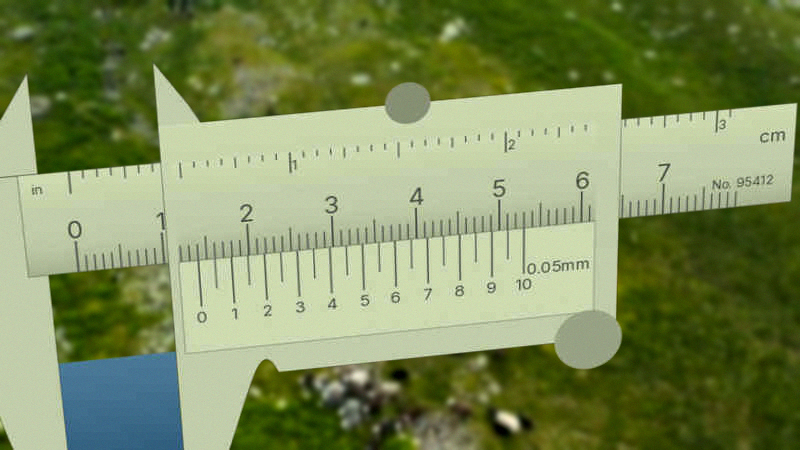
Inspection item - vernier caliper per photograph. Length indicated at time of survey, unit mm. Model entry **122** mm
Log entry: **14.0** mm
